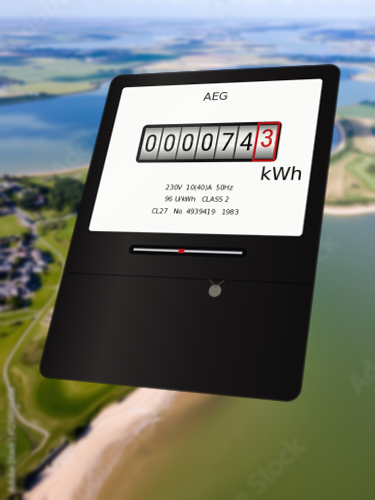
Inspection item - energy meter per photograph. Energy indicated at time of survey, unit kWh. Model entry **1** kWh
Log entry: **74.3** kWh
